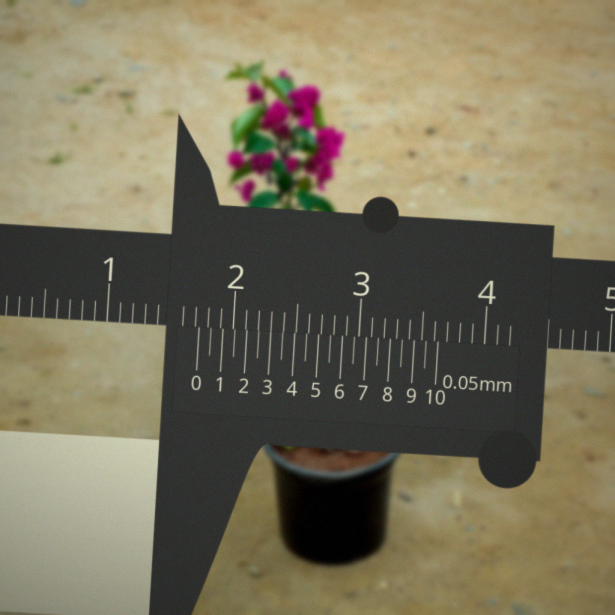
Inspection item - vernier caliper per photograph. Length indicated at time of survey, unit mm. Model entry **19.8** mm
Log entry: **17.3** mm
